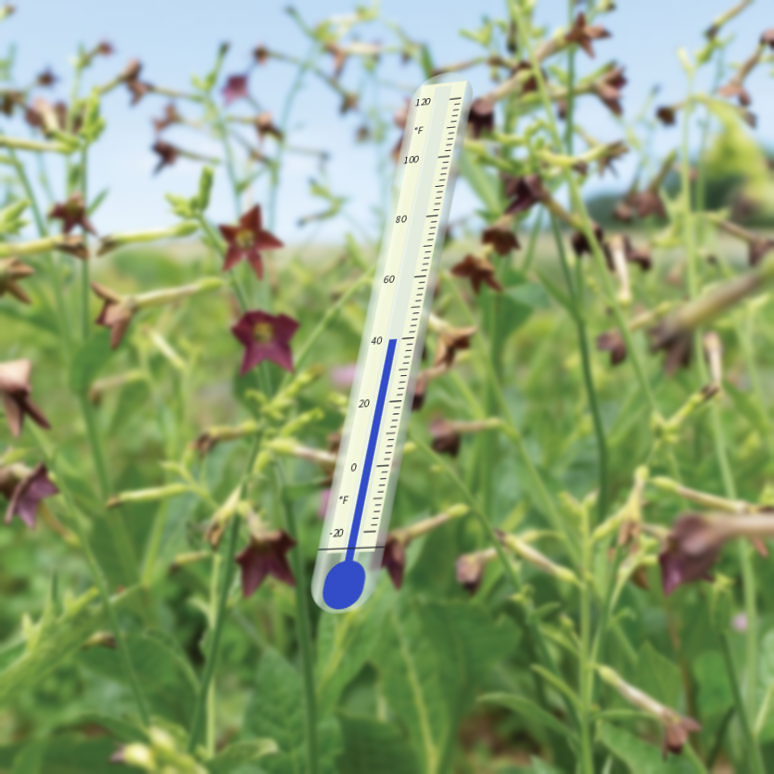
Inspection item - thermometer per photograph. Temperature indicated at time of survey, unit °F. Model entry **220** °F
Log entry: **40** °F
